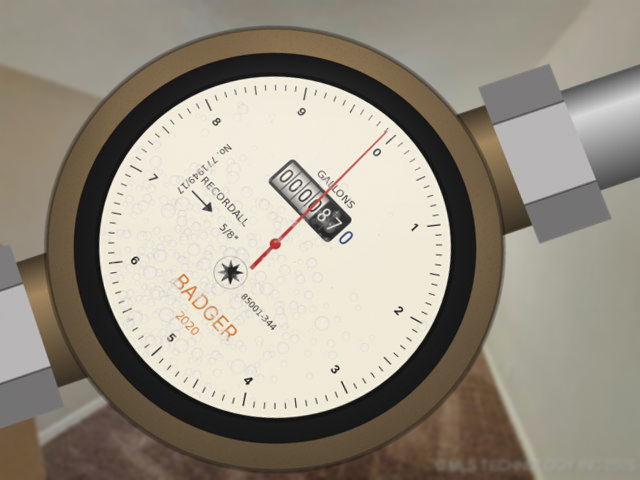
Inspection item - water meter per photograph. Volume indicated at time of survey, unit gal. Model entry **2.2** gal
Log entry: **869.9** gal
